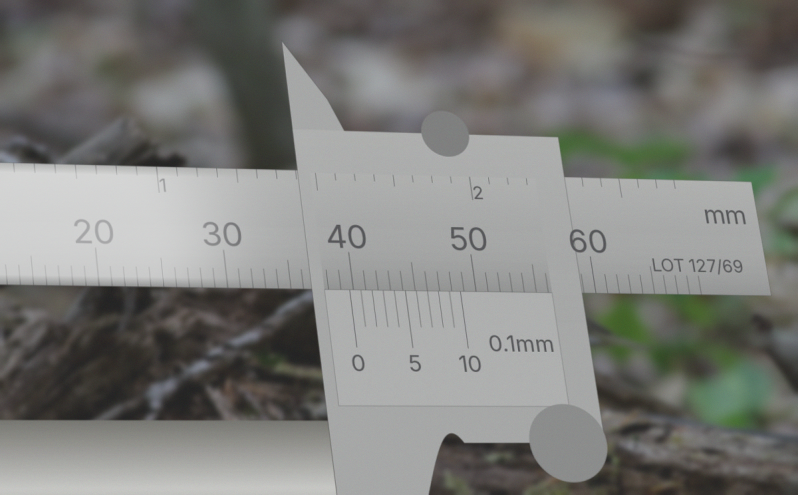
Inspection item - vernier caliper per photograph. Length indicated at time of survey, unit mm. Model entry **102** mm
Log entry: **39.7** mm
